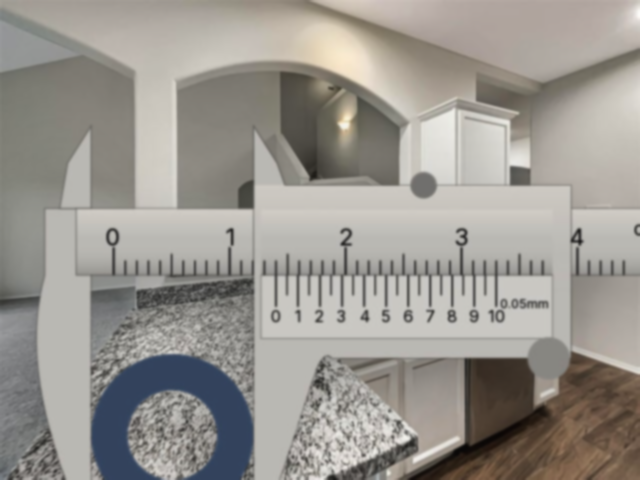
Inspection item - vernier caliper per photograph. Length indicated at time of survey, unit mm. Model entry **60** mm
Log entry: **14.0** mm
